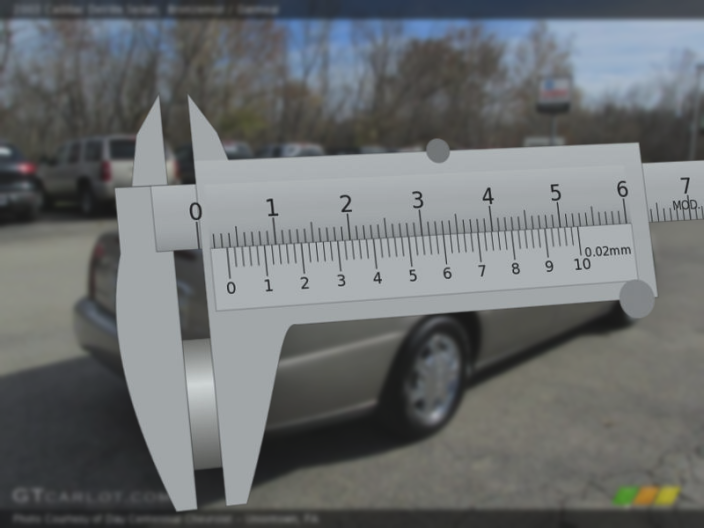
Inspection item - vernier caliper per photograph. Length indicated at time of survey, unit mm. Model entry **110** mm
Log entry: **3.6** mm
